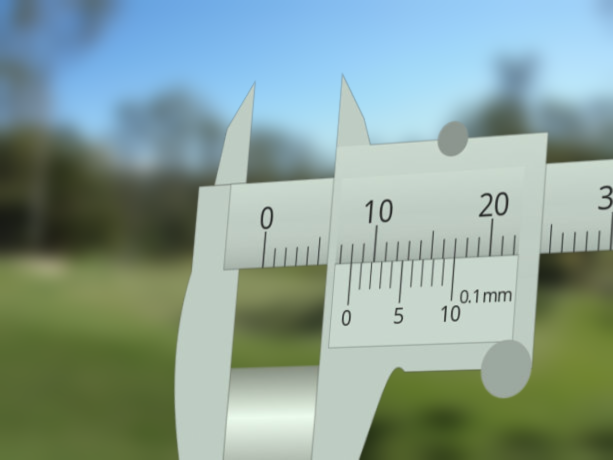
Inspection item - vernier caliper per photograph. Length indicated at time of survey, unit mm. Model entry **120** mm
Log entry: **8.0** mm
